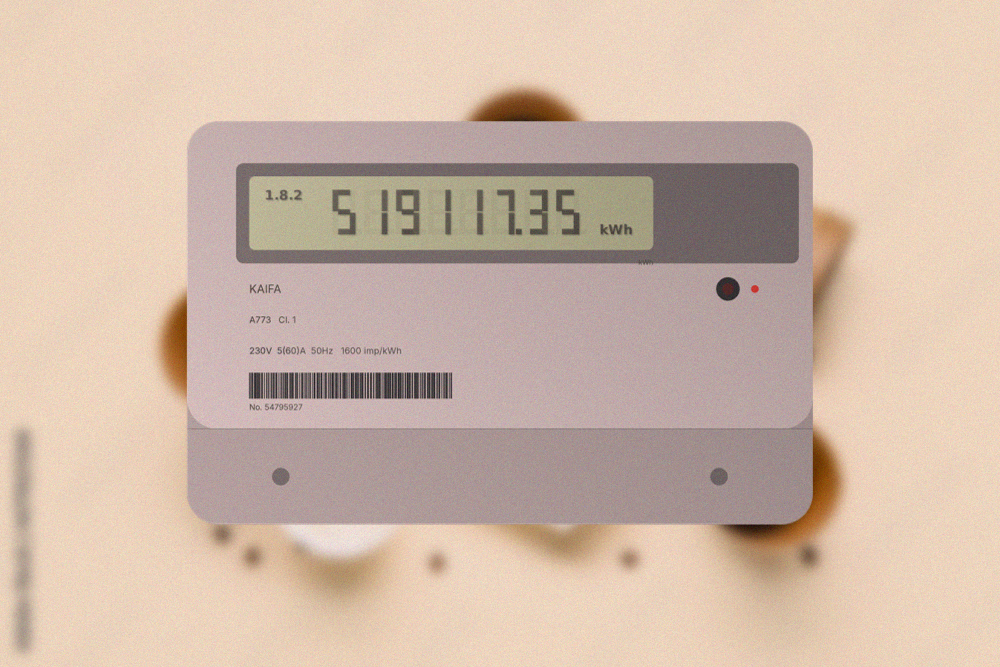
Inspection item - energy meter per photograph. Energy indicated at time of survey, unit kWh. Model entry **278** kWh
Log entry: **519117.35** kWh
